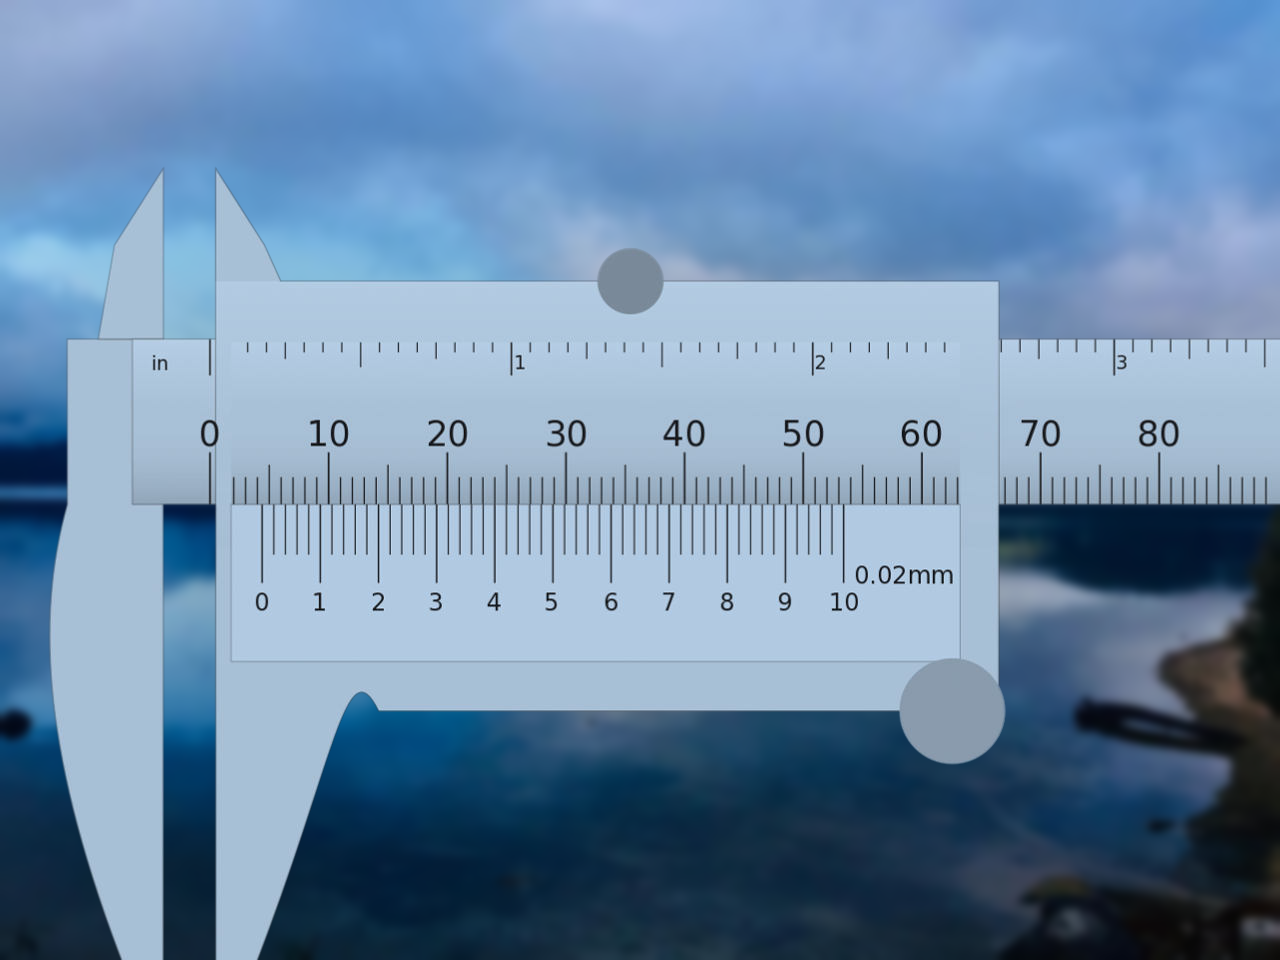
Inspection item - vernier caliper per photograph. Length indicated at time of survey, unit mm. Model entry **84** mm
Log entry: **4.4** mm
